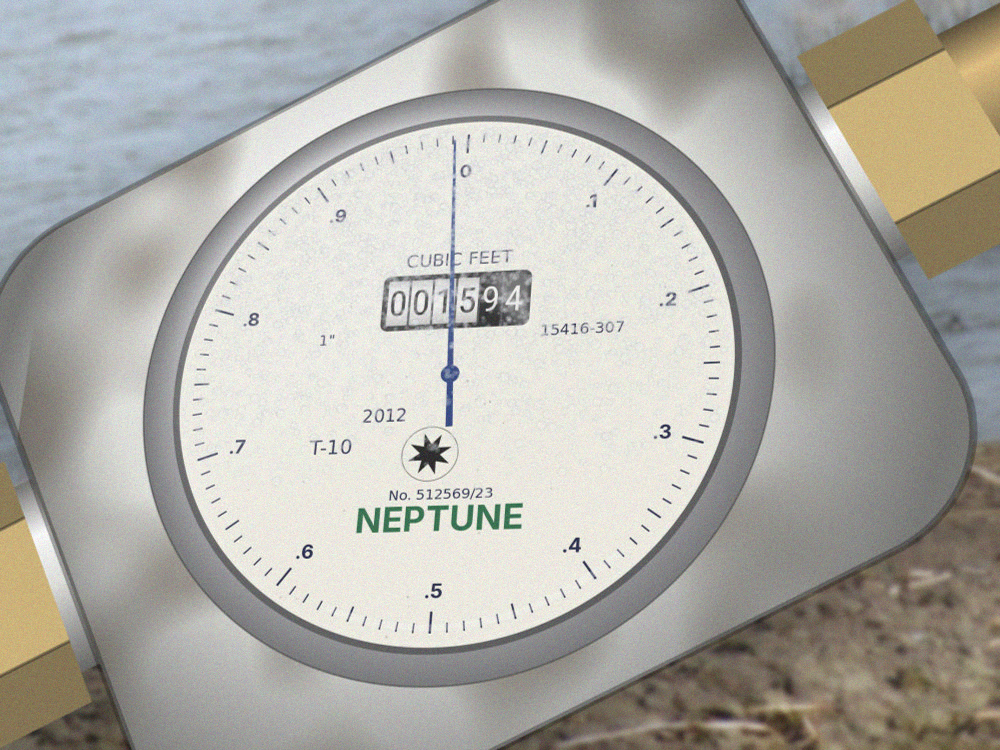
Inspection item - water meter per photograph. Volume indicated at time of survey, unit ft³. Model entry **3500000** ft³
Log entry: **1593.99** ft³
